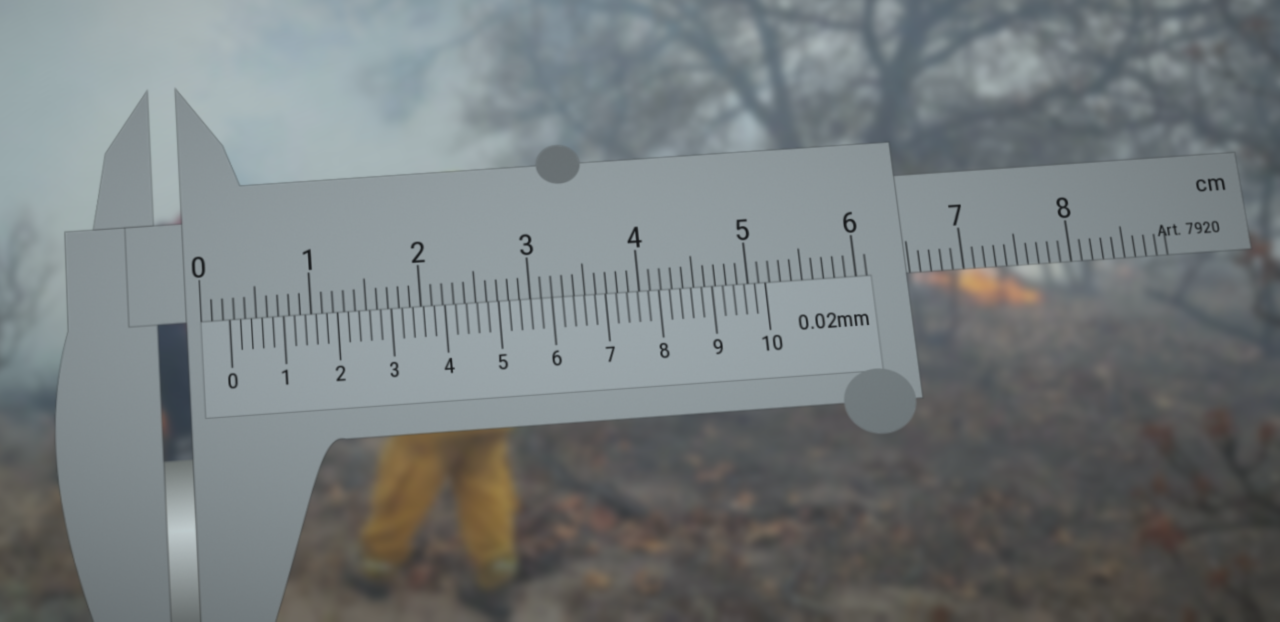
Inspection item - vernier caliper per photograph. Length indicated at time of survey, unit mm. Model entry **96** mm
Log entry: **2.6** mm
